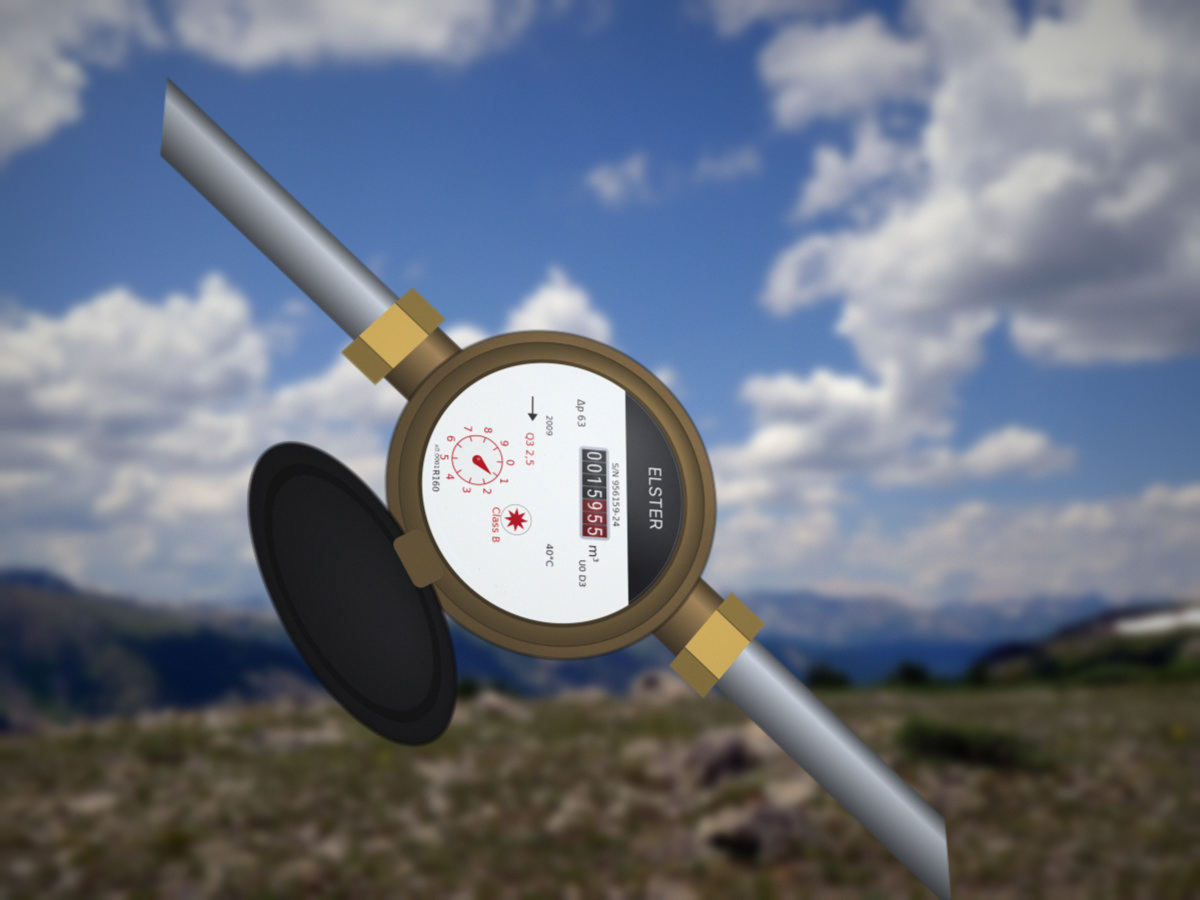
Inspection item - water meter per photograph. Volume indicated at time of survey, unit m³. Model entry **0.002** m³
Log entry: **15.9551** m³
